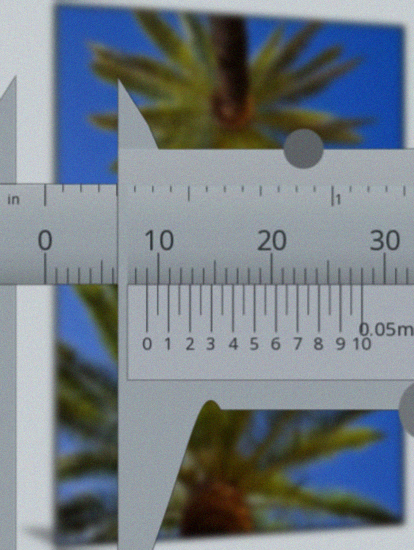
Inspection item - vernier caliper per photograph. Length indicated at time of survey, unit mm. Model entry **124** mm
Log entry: **9.0** mm
